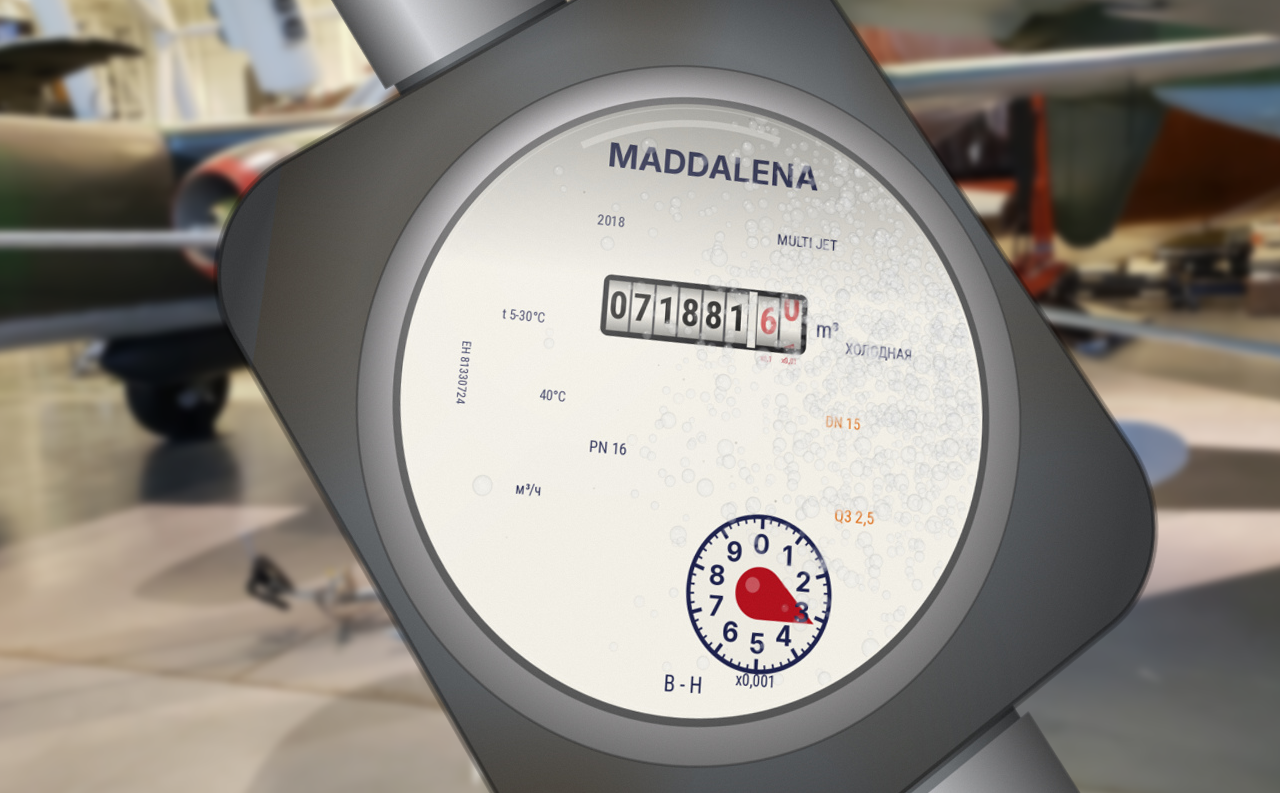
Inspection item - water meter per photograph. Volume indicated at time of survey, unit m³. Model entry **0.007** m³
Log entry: **71881.603** m³
